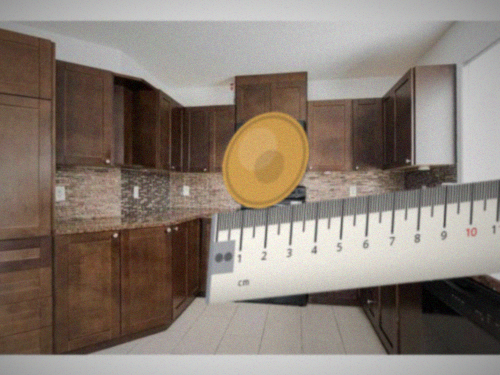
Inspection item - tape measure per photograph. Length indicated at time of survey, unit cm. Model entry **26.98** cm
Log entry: **3.5** cm
